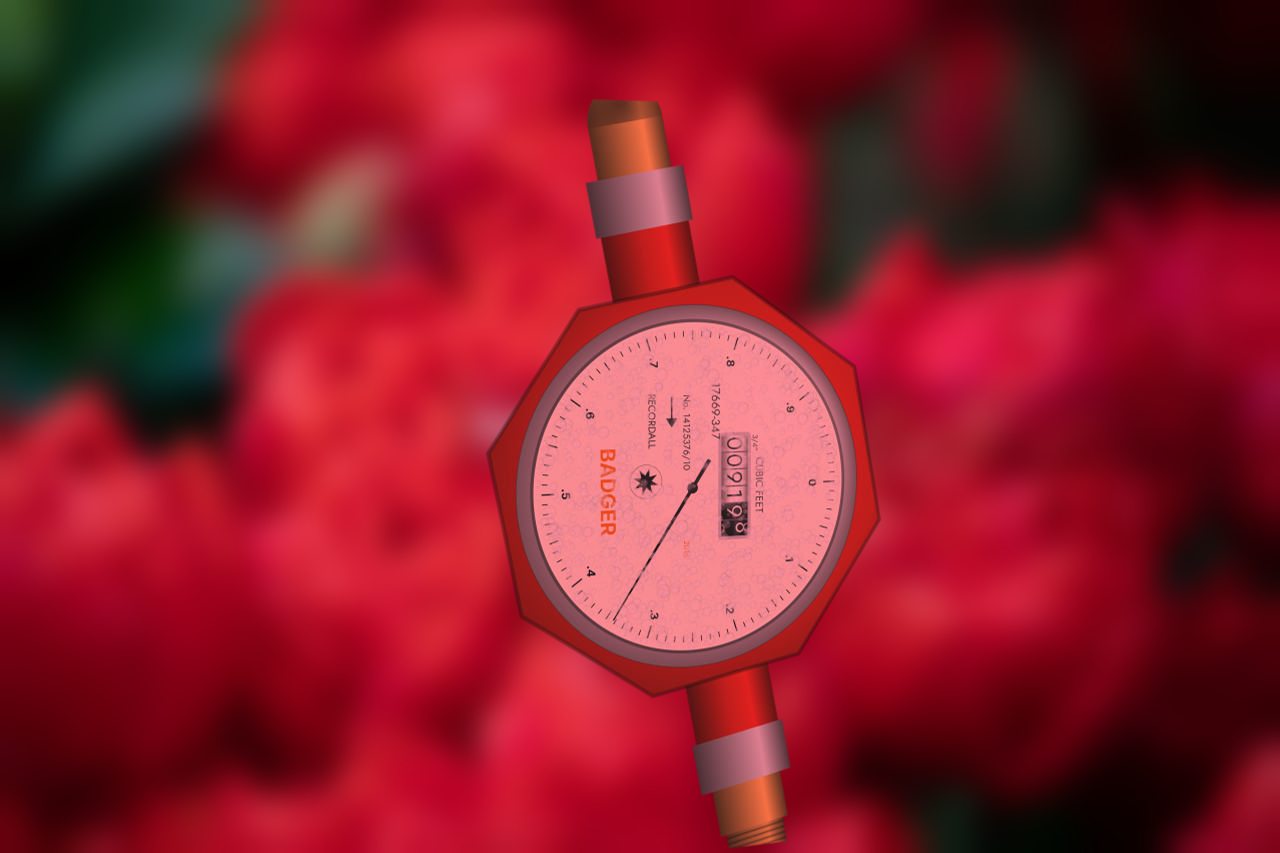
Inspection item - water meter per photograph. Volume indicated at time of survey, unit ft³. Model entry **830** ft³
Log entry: **9198.34** ft³
